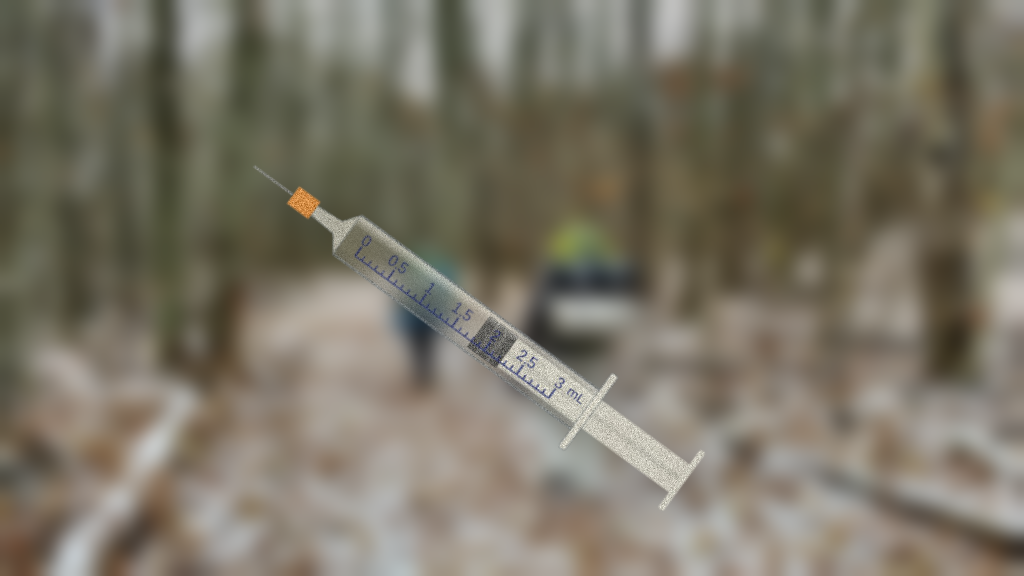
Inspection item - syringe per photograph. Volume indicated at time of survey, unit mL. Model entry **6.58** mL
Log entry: **1.8** mL
